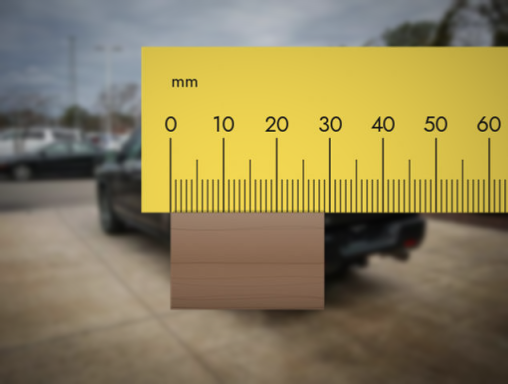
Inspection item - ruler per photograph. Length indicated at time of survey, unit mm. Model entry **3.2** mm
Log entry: **29** mm
